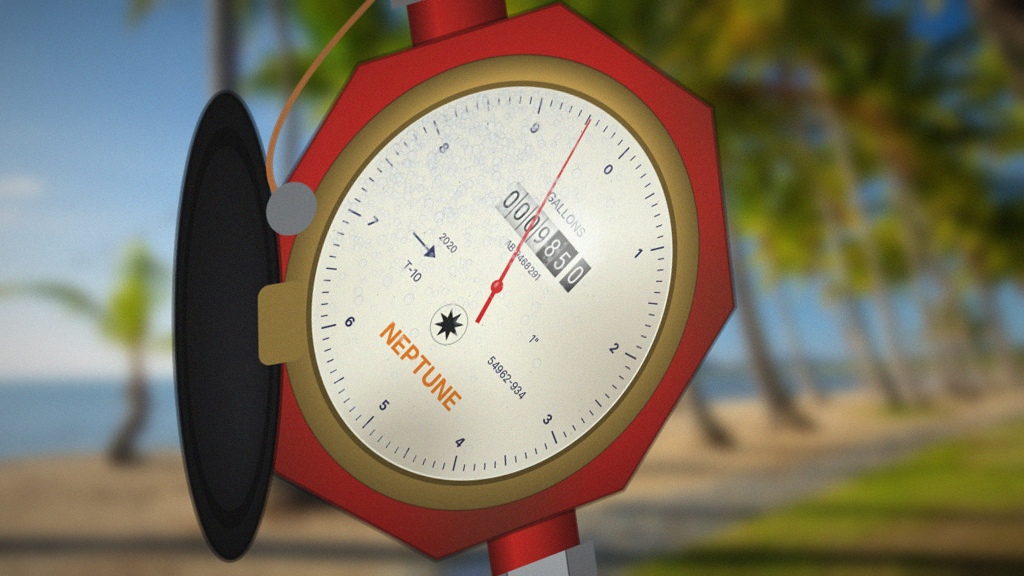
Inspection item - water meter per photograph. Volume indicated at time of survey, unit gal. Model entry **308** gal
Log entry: **9849.5** gal
